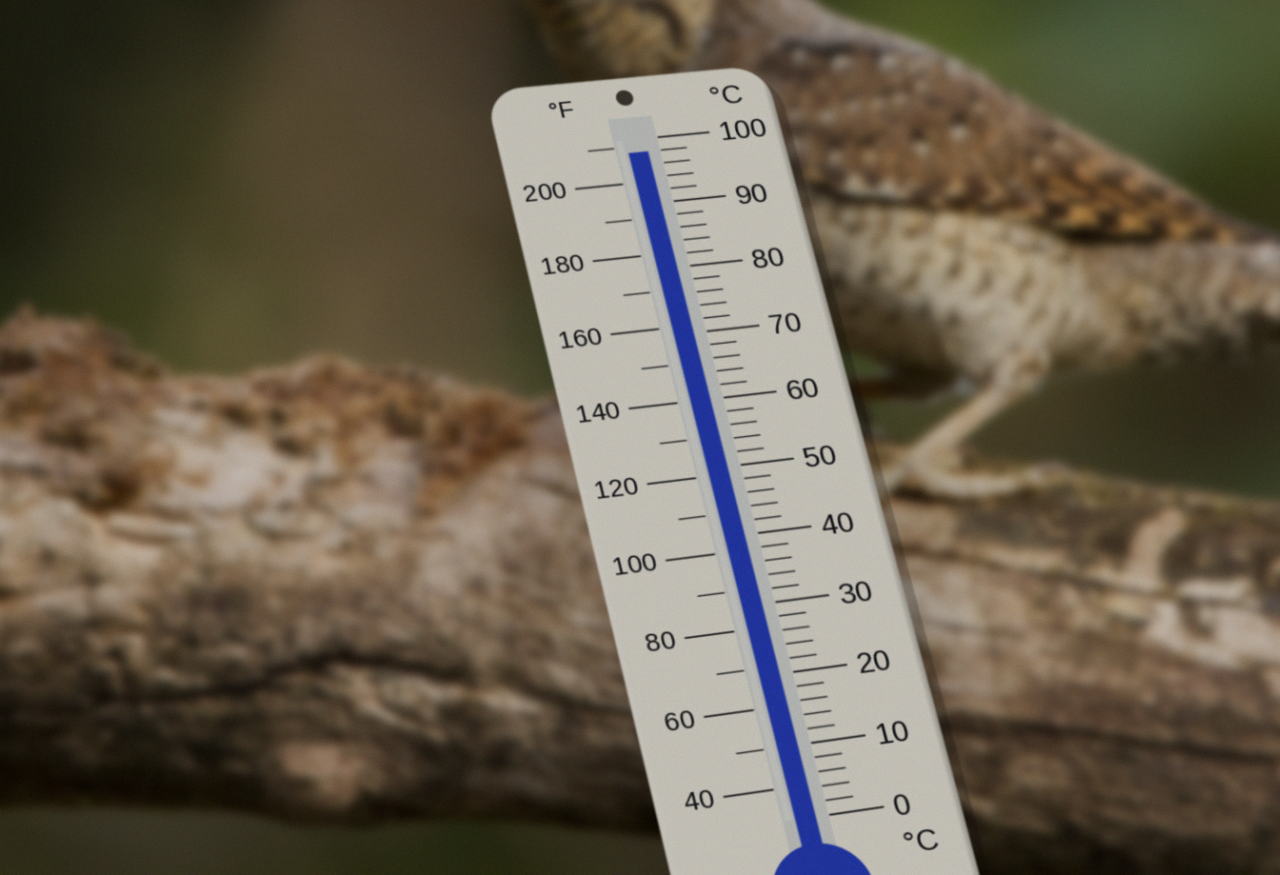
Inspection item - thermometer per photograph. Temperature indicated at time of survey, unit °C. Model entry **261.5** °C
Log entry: **98** °C
